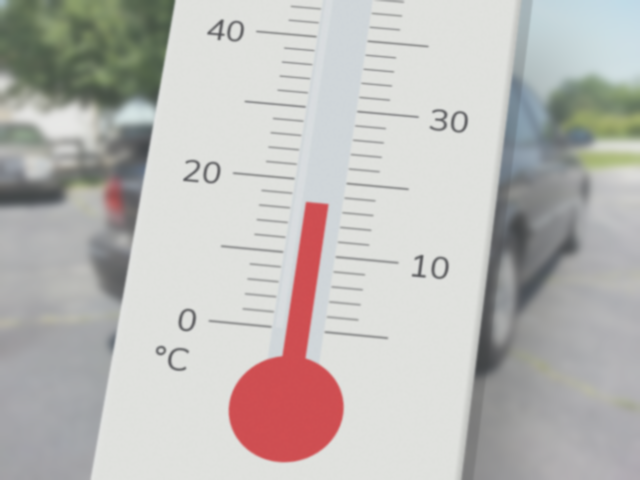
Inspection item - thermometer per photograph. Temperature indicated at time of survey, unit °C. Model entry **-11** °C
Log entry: **17** °C
